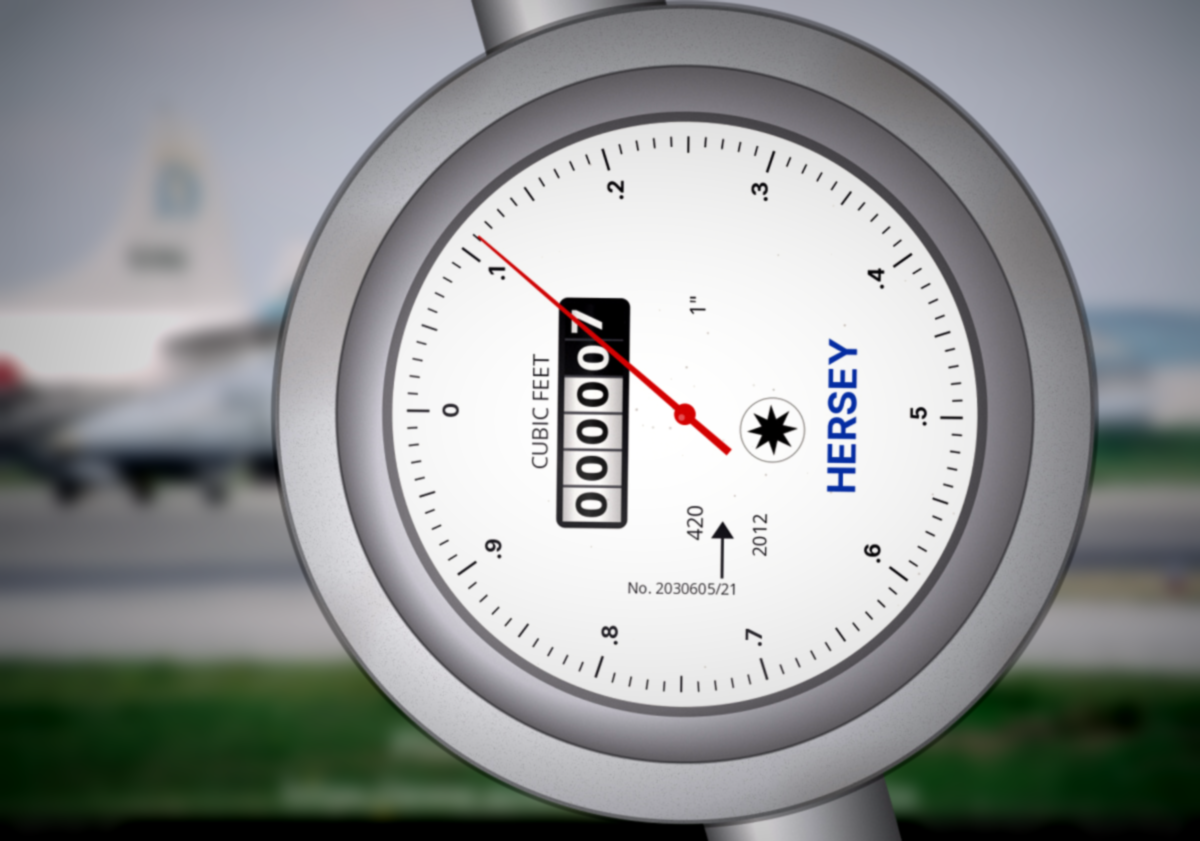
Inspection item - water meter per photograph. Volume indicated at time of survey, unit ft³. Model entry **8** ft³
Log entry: **7.11** ft³
